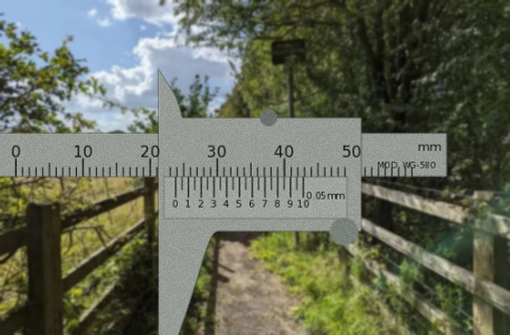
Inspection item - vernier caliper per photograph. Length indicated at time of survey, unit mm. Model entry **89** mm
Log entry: **23.8** mm
